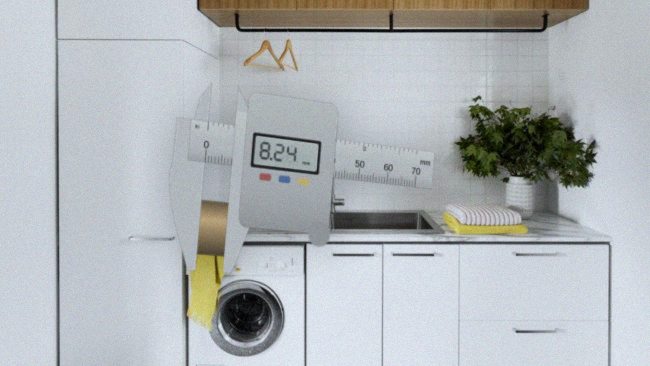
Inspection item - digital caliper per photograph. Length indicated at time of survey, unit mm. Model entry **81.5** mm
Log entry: **8.24** mm
